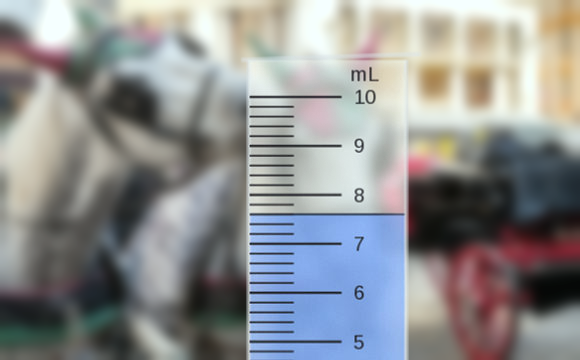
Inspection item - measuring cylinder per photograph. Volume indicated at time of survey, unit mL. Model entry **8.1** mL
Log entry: **7.6** mL
